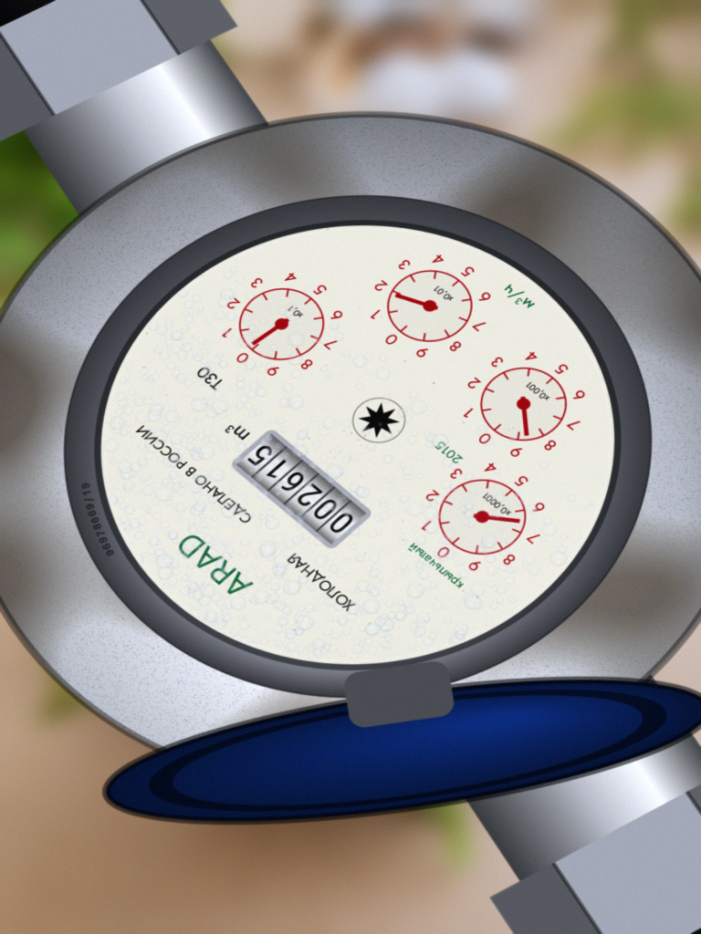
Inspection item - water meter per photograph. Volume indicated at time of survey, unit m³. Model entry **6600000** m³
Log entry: **2615.0186** m³
